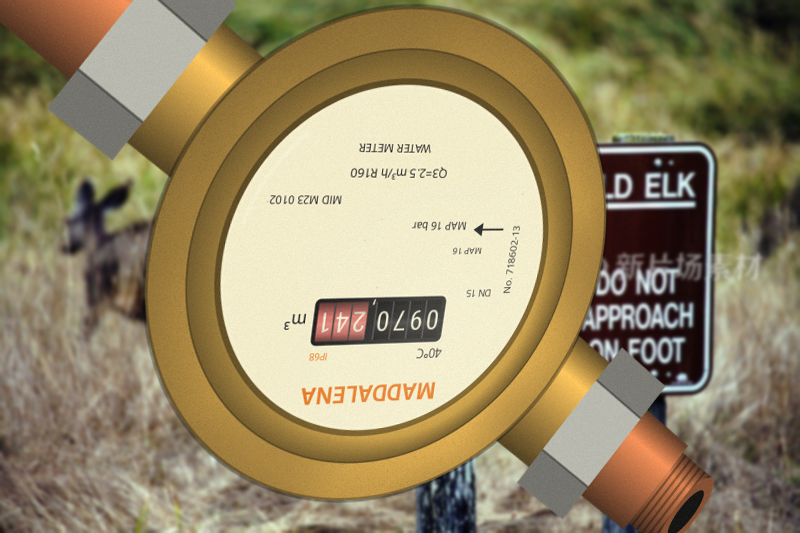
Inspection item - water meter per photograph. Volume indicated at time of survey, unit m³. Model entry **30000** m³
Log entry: **970.241** m³
